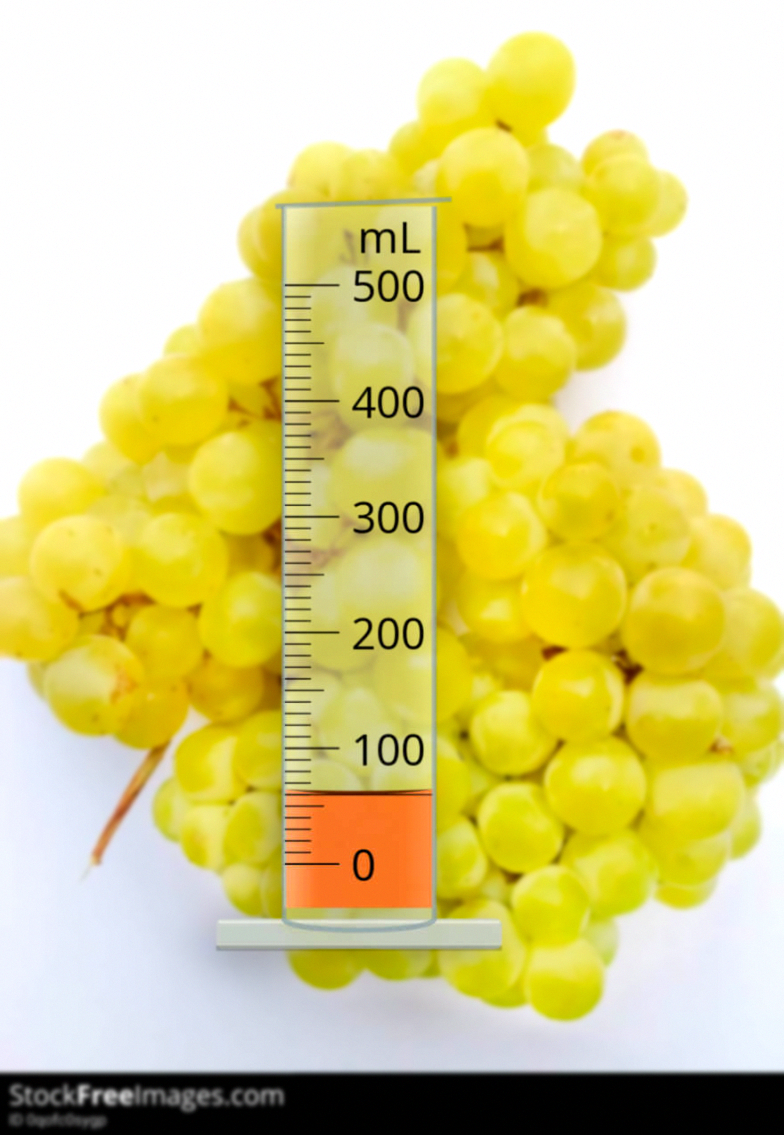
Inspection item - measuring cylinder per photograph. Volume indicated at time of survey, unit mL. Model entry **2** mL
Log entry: **60** mL
